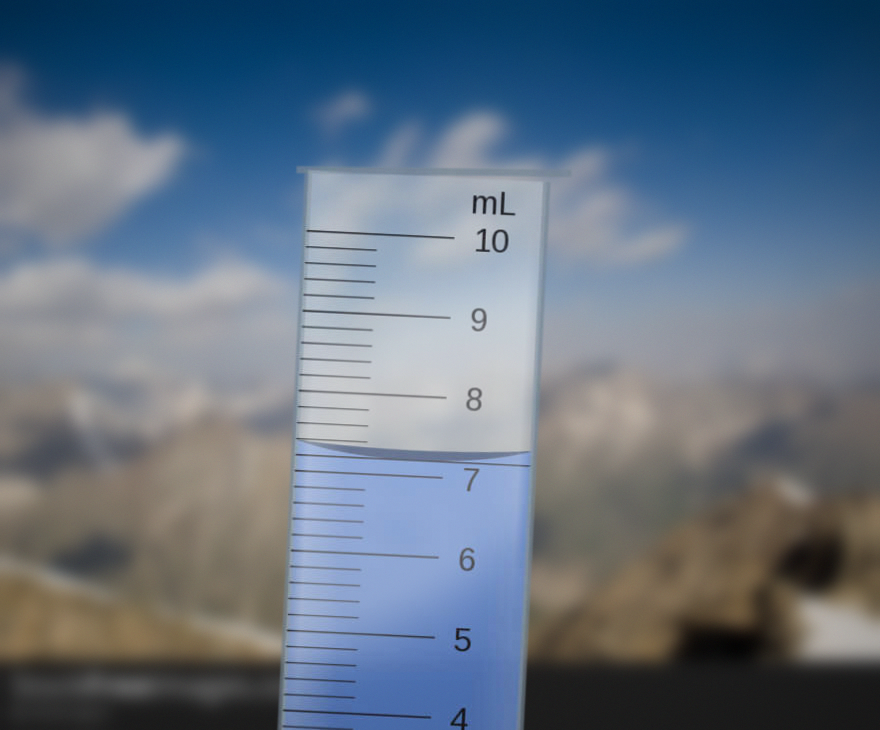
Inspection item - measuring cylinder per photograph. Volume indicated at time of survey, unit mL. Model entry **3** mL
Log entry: **7.2** mL
